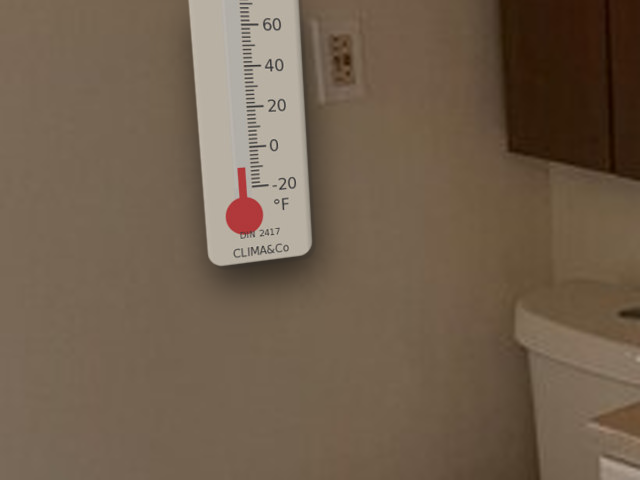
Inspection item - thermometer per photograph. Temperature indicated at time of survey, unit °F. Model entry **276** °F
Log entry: **-10** °F
